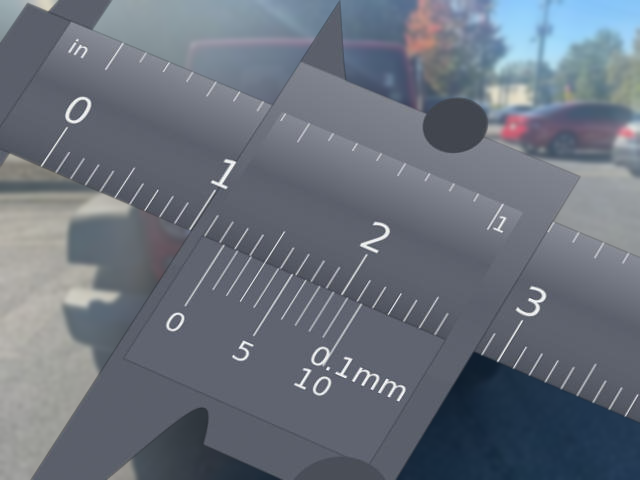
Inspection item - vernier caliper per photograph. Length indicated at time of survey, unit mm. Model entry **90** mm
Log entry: **12.3** mm
